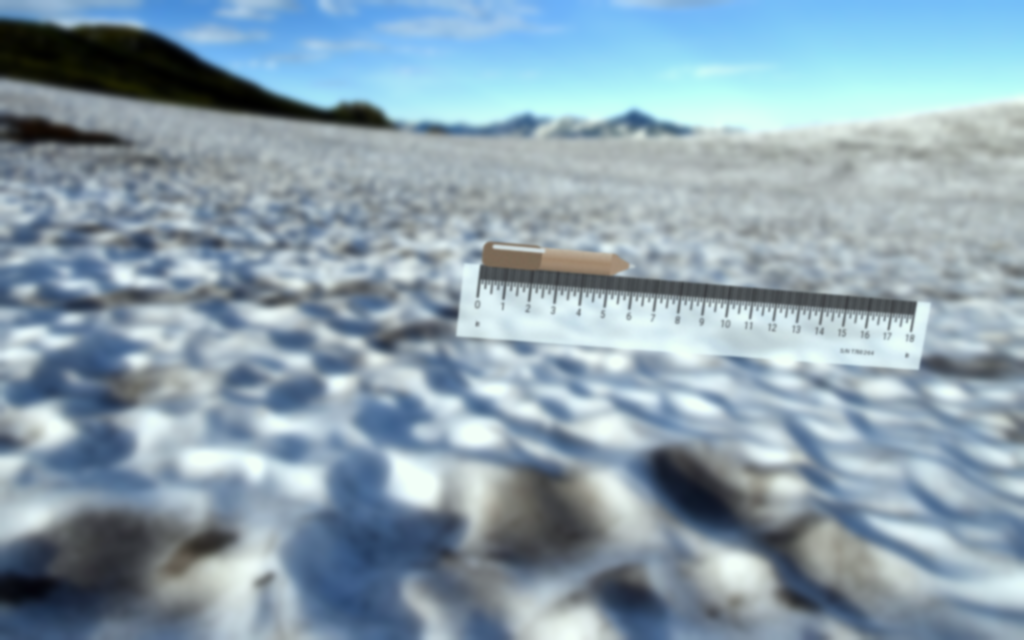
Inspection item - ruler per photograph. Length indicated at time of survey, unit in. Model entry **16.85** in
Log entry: **6** in
